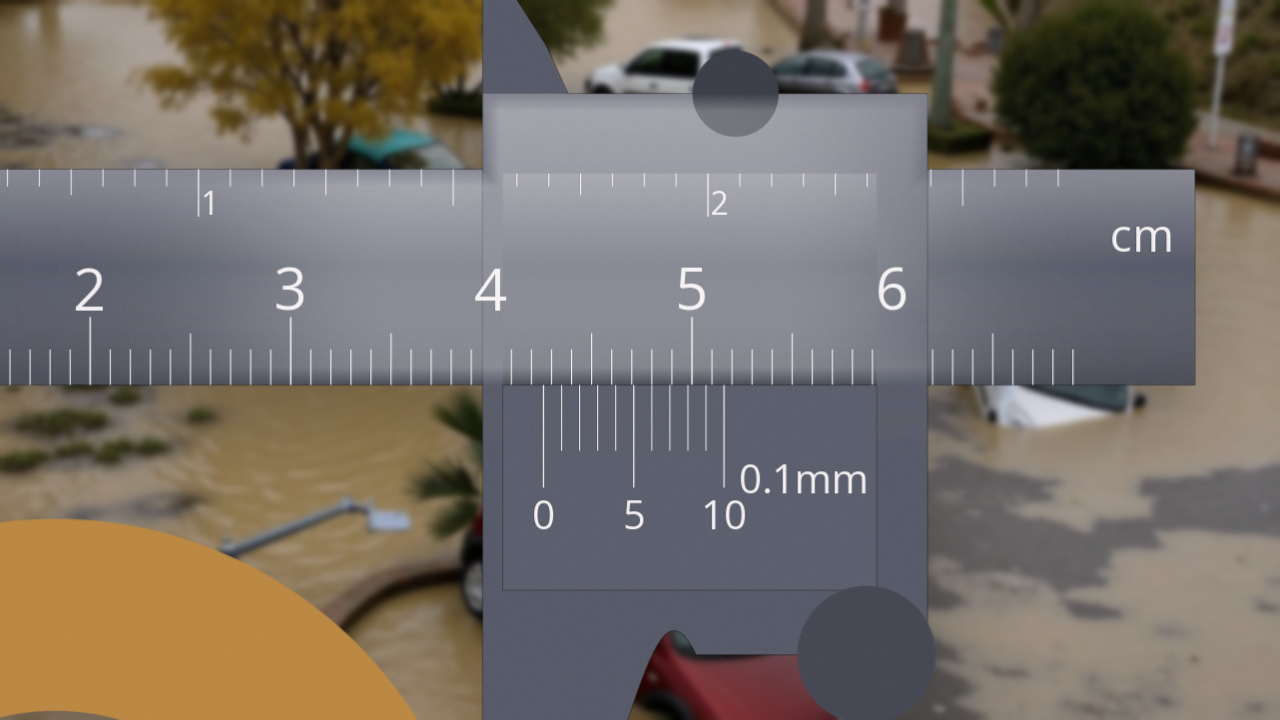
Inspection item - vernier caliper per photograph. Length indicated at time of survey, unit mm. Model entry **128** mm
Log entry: **42.6** mm
